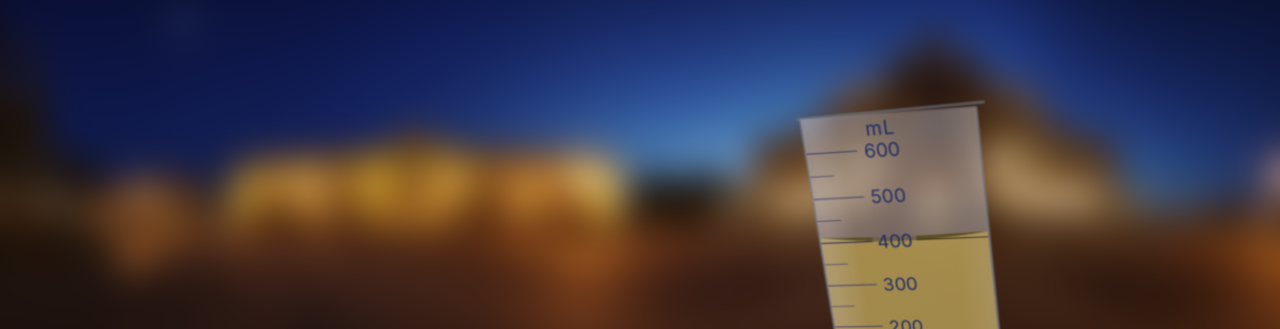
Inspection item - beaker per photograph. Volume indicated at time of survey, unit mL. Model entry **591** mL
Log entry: **400** mL
